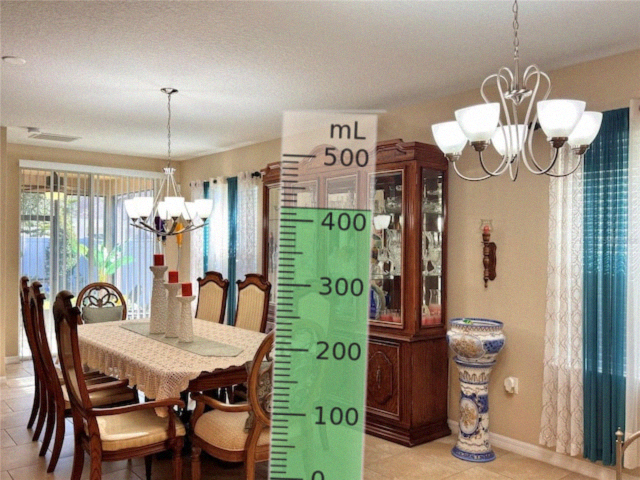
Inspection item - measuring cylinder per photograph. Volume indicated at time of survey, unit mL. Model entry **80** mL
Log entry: **420** mL
